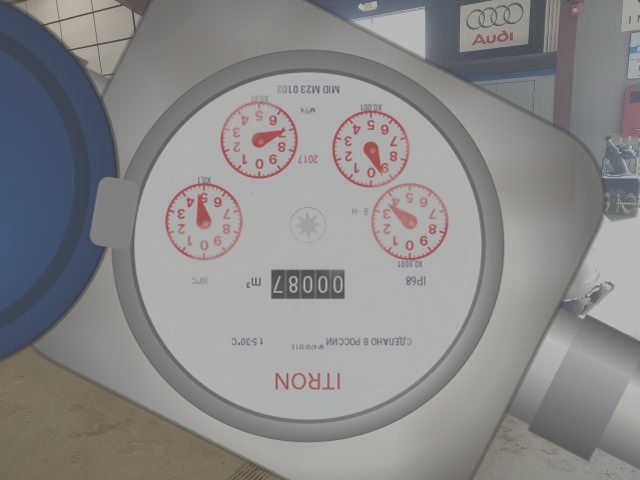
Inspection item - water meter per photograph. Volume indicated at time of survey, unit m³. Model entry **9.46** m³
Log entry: **87.4693** m³
